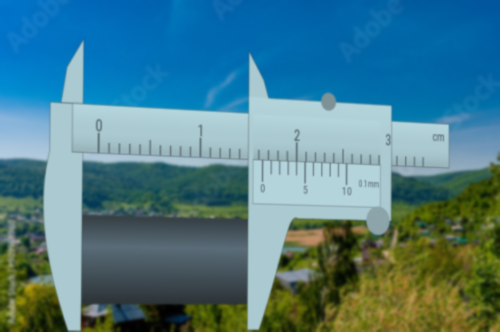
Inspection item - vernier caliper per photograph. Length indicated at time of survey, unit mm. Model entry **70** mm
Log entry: **16.4** mm
